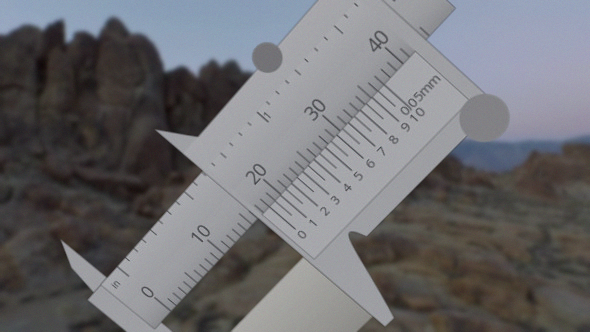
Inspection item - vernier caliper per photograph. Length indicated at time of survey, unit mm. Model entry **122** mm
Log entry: **18.0** mm
